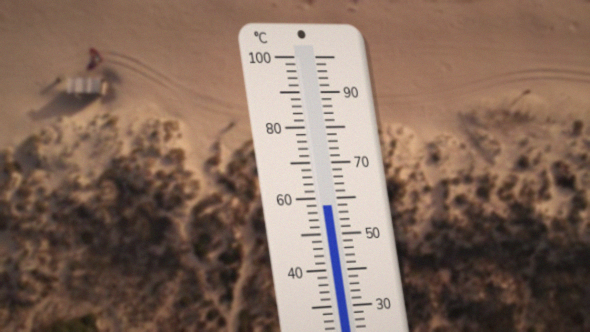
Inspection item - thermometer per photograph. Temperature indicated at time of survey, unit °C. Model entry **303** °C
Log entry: **58** °C
